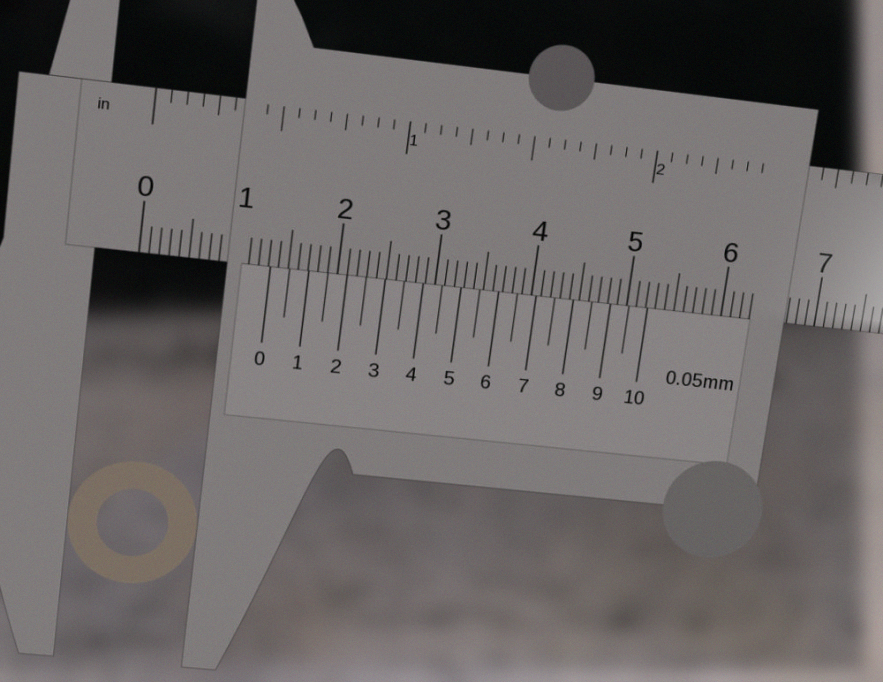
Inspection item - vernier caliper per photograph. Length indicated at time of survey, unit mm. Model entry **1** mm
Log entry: **13.2** mm
